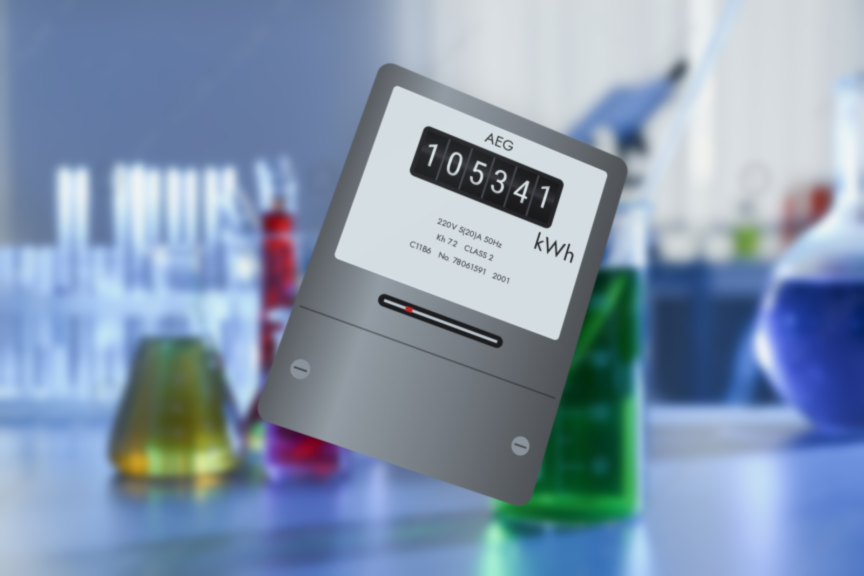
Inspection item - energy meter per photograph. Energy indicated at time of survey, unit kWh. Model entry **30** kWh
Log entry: **105341** kWh
